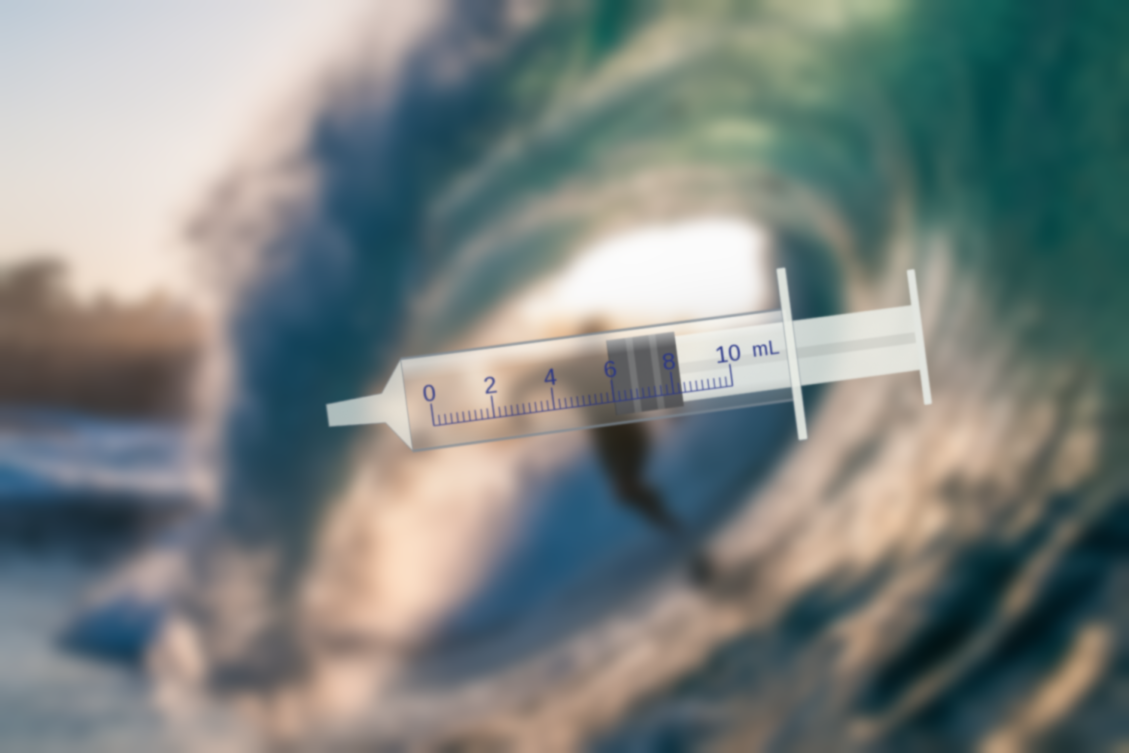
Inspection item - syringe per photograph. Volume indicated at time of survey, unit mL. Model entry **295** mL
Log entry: **6** mL
